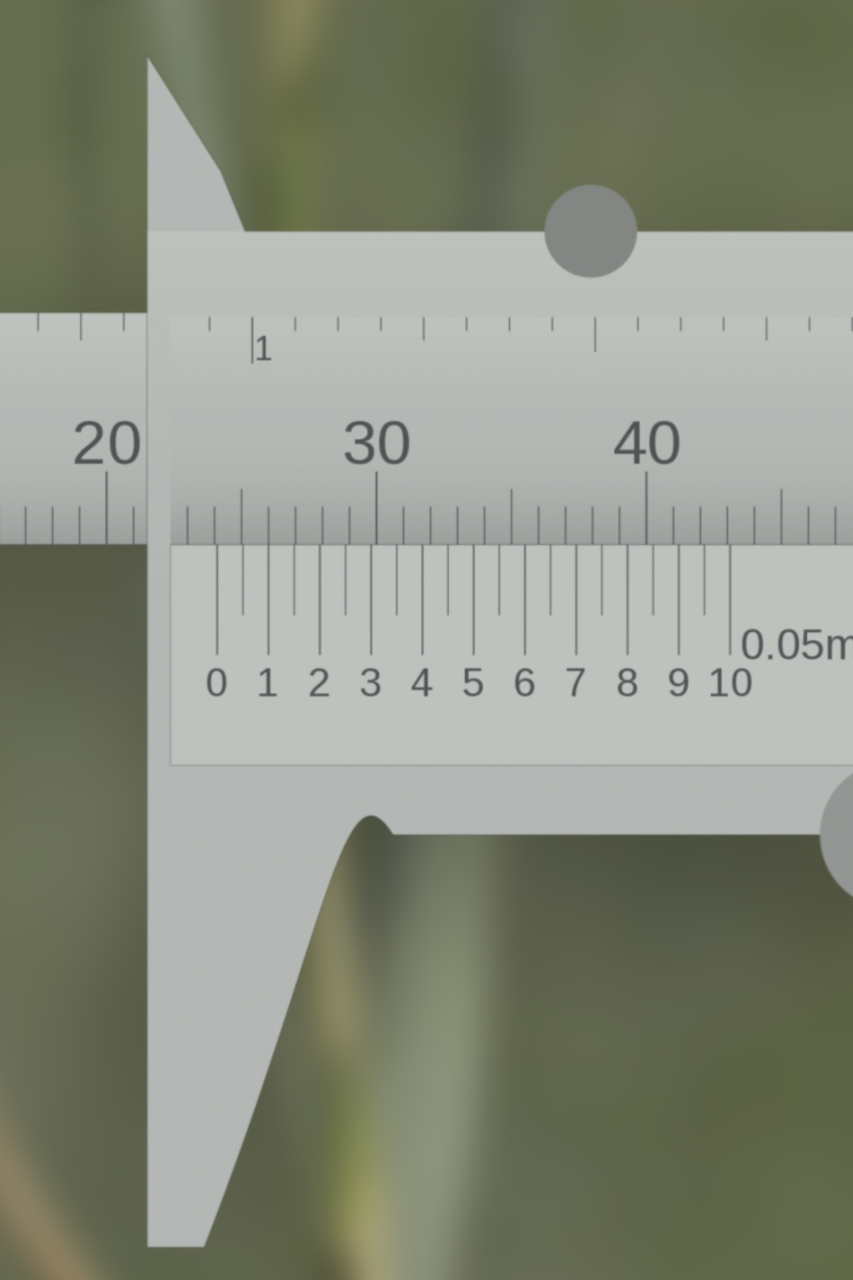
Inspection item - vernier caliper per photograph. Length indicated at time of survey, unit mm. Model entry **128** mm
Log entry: **24.1** mm
